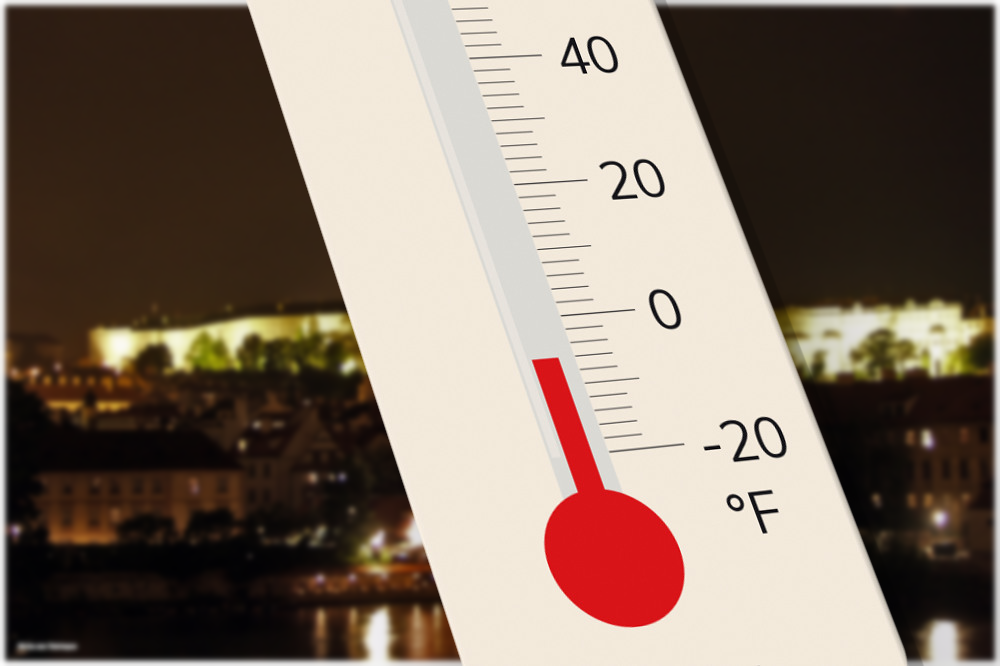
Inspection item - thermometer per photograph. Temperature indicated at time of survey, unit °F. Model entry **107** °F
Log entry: **-6** °F
